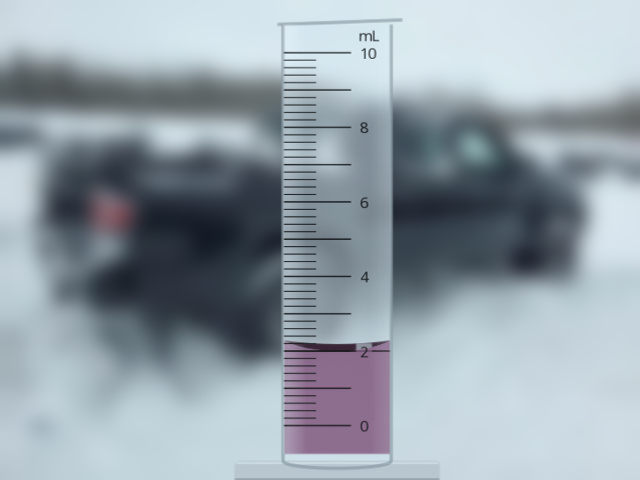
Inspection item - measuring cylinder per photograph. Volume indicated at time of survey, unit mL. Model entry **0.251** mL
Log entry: **2** mL
